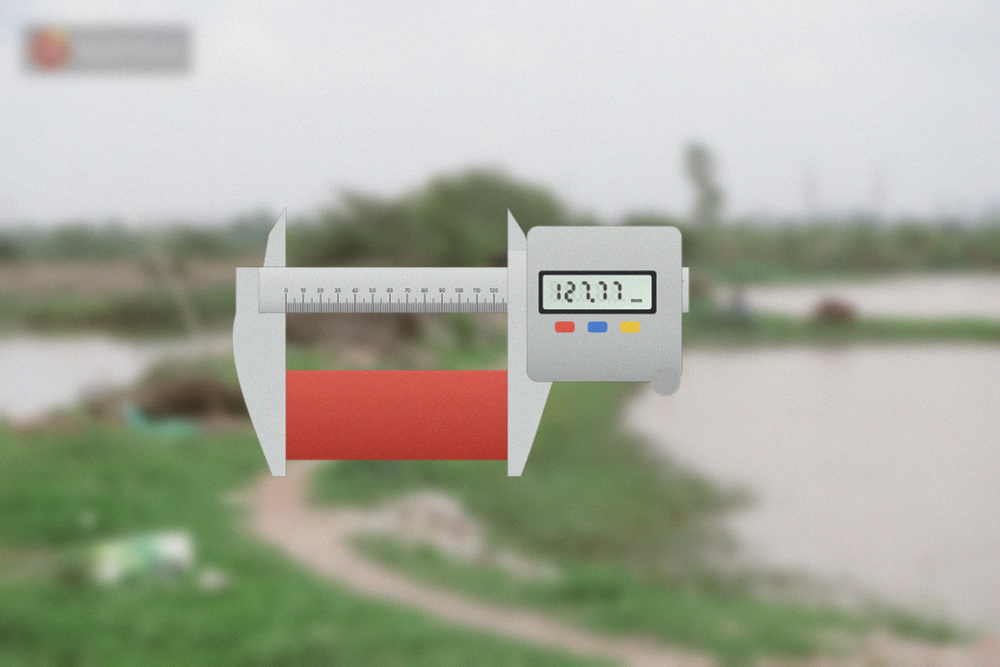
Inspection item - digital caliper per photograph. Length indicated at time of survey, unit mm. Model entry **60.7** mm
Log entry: **127.77** mm
